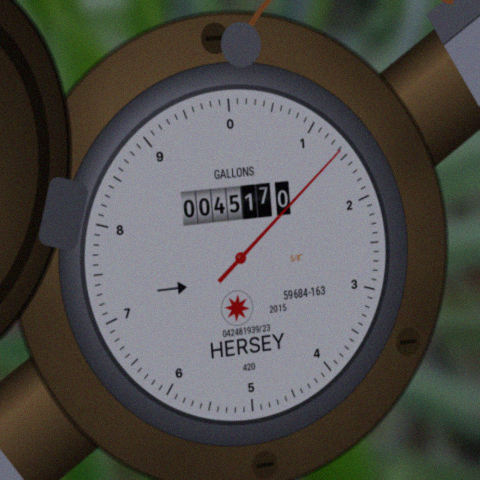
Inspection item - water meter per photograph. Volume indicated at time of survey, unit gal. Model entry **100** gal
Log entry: **45171.4** gal
